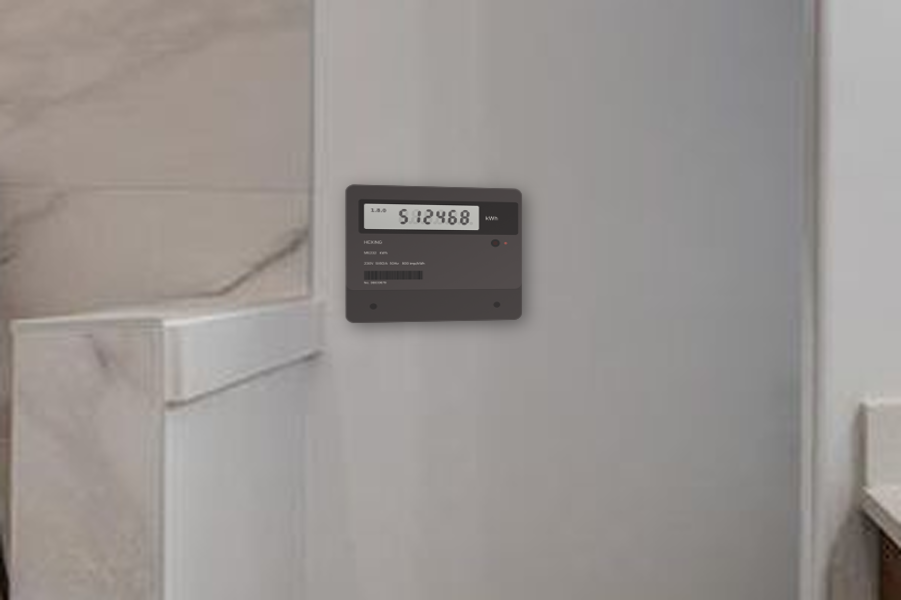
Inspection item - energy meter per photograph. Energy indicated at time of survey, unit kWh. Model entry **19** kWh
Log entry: **512468** kWh
